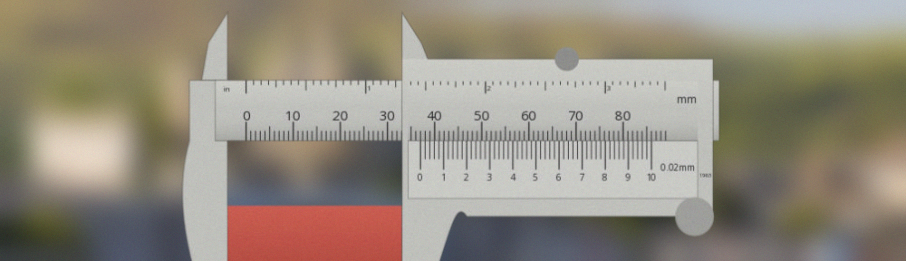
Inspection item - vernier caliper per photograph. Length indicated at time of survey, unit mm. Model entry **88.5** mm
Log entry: **37.0** mm
